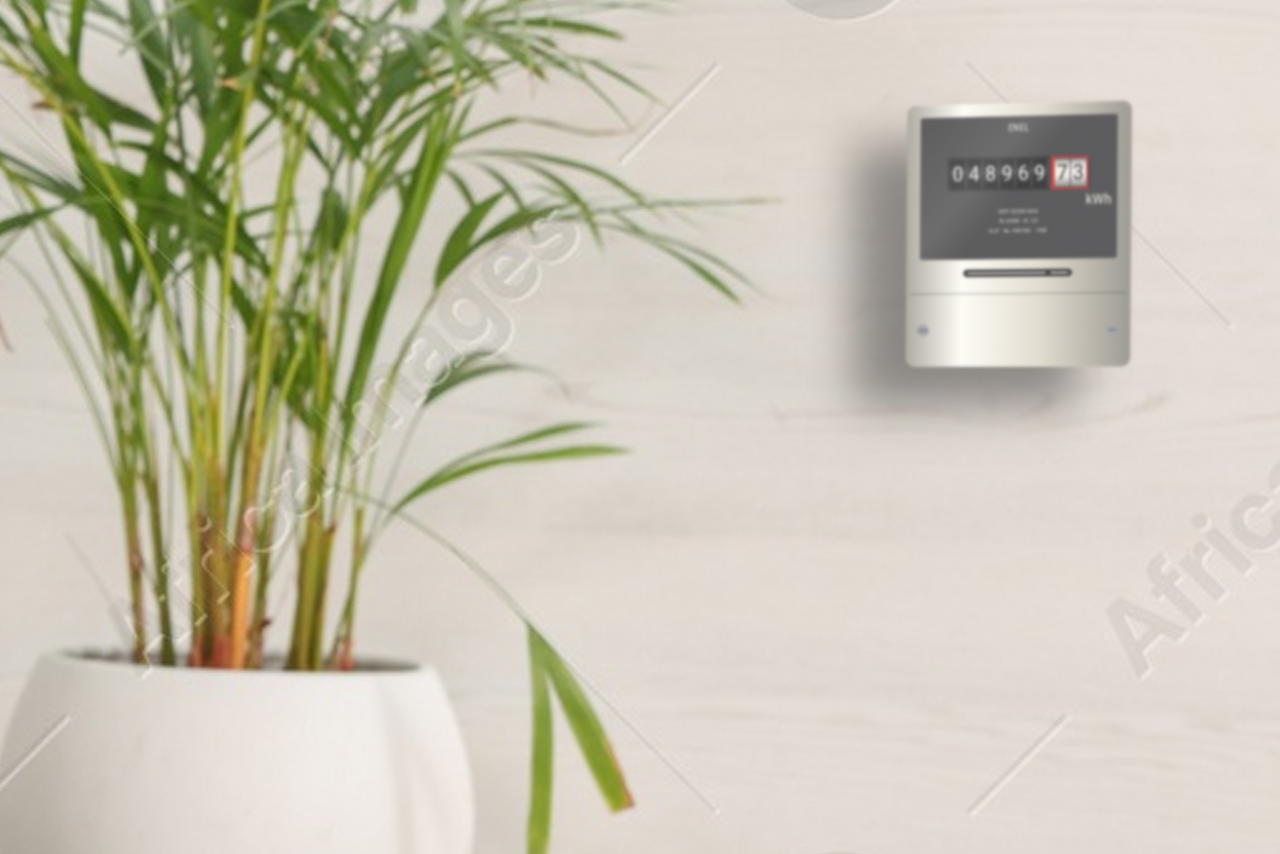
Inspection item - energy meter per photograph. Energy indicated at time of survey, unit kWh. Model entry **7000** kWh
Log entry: **48969.73** kWh
